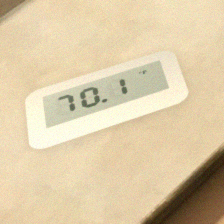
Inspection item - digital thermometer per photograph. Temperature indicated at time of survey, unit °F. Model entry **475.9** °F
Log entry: **70.1** °F
